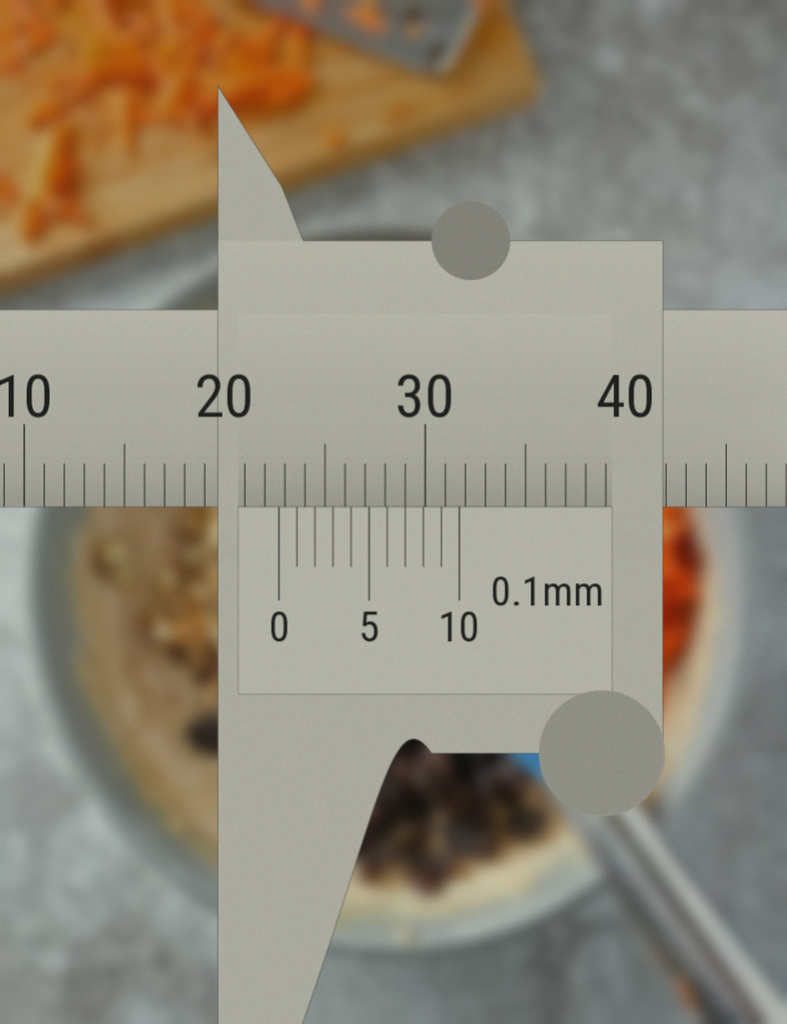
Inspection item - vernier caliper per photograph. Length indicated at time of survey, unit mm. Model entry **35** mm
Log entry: **22.7** mm
